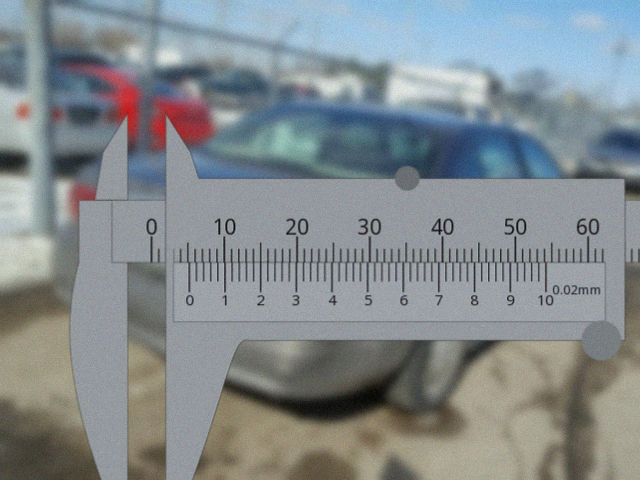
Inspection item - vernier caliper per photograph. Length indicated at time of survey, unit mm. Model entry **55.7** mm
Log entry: **5.2** mm
